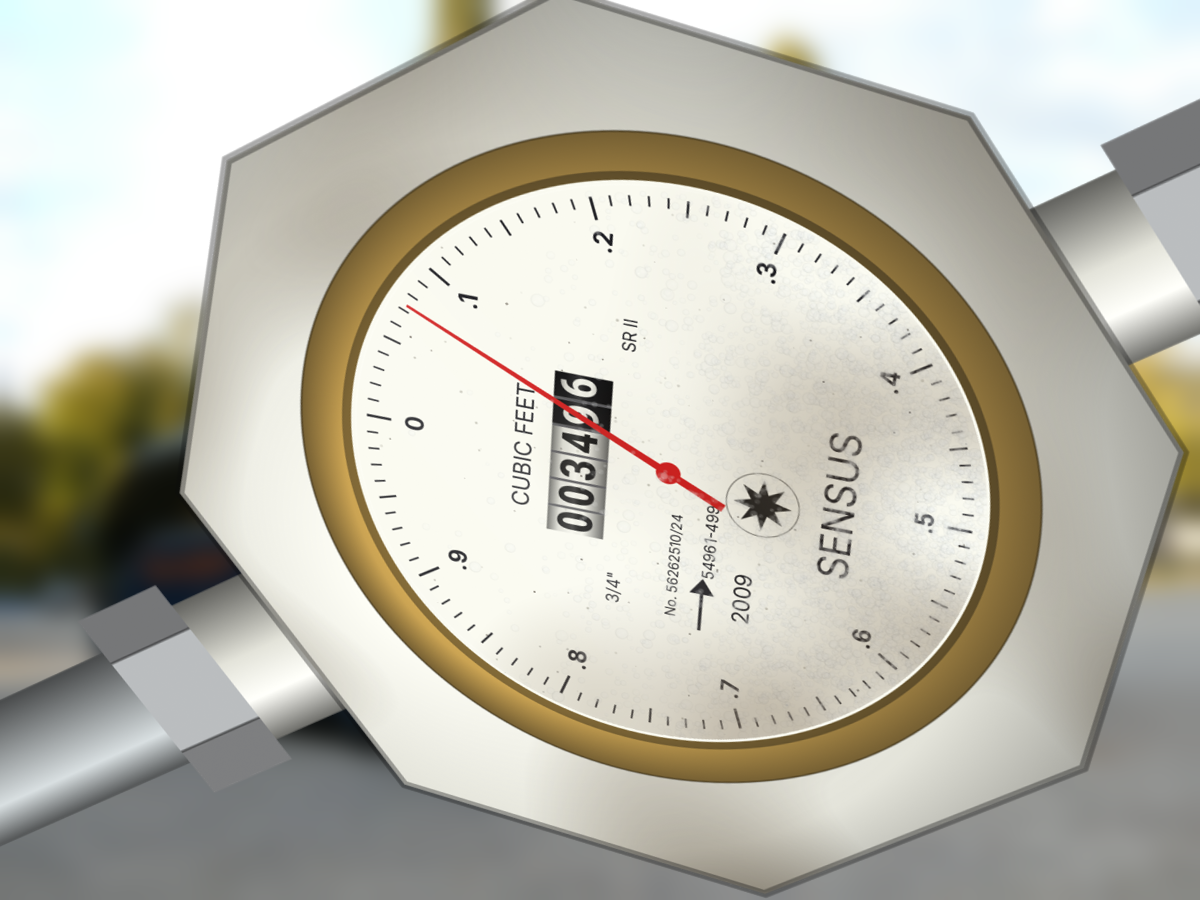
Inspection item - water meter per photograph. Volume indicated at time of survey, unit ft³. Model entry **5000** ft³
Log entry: **3496.07** ft³
